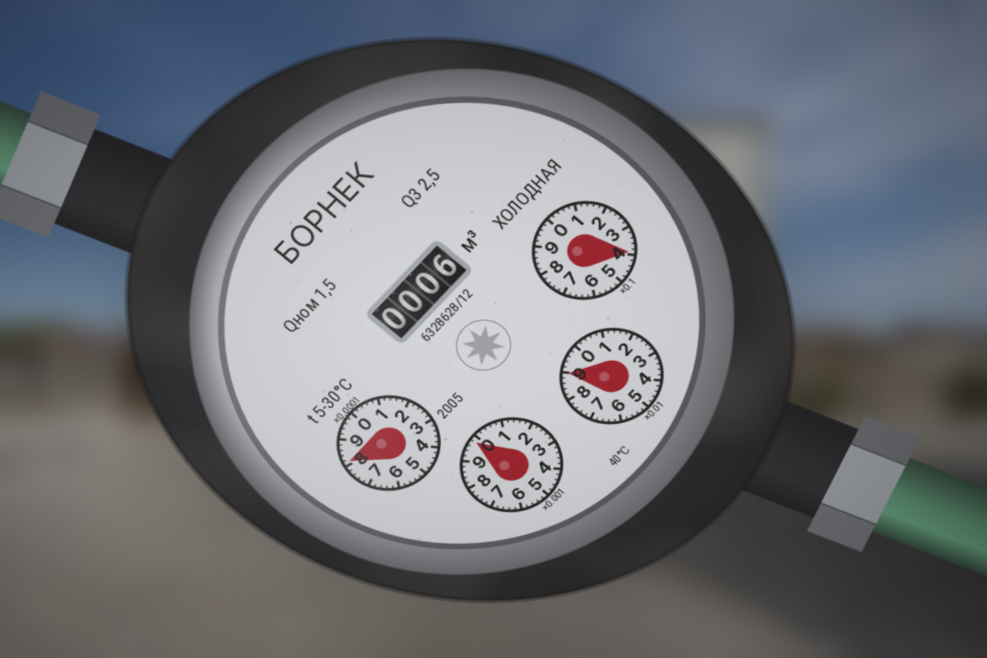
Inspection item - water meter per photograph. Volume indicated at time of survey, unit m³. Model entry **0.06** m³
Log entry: **6.3898** m³
